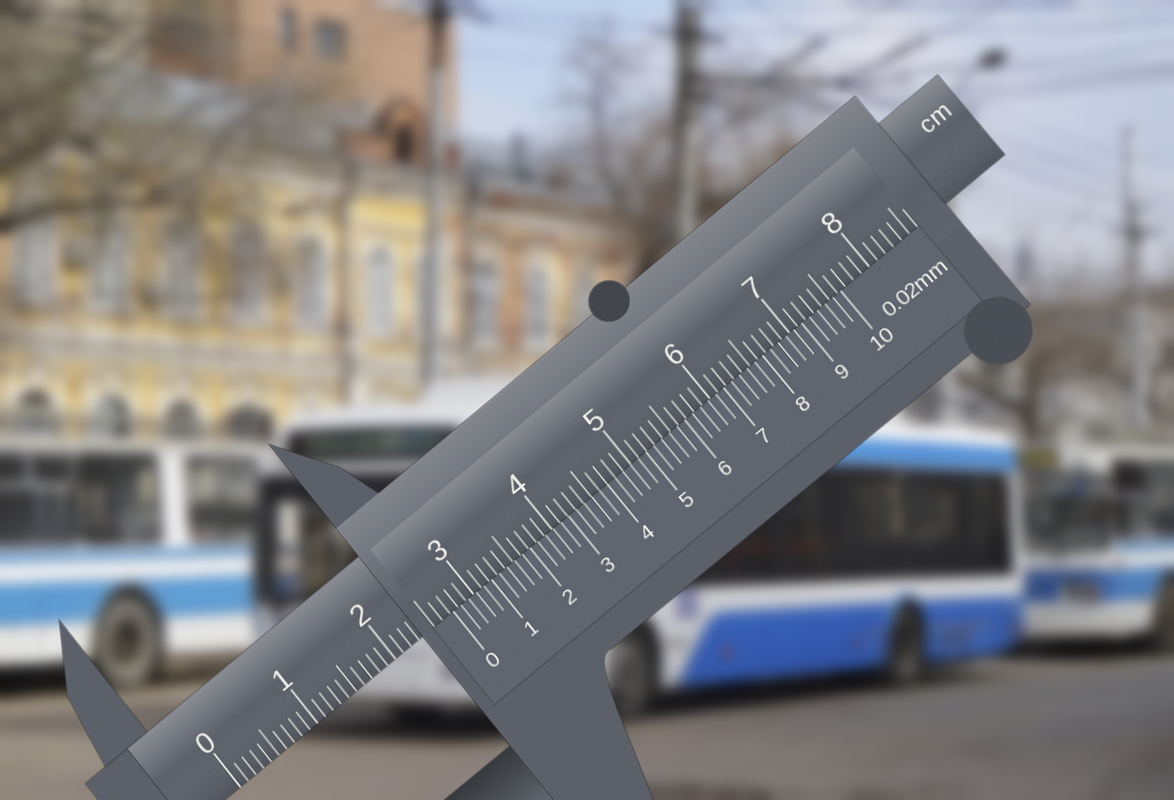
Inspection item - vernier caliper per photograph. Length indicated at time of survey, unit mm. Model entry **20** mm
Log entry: **27.4** mm
